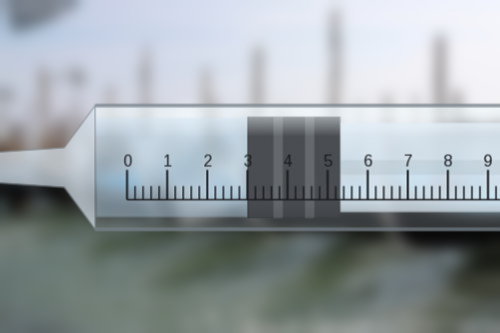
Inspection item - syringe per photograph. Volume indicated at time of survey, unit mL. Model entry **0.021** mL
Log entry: **3** mL
